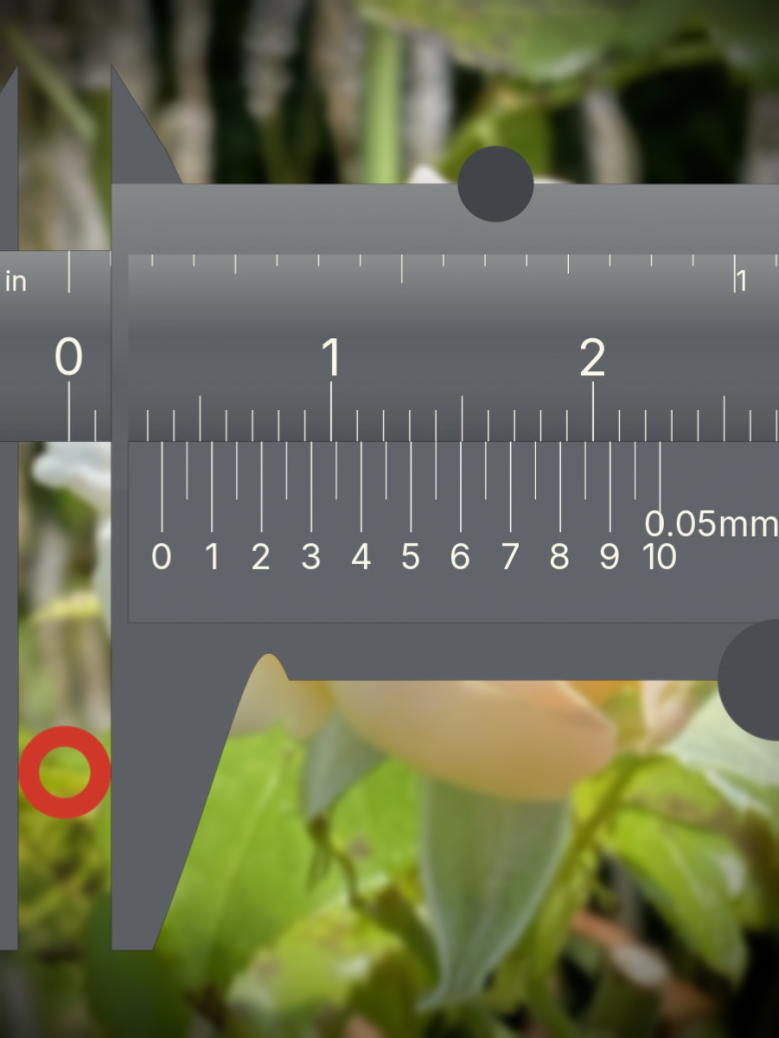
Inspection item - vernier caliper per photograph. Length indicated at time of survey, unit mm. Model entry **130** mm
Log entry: **3.55** mm
